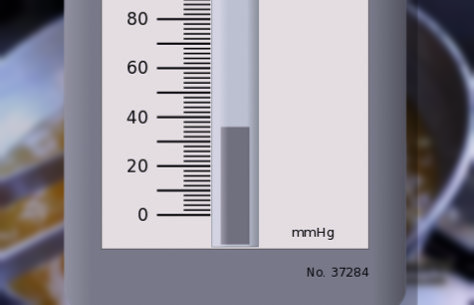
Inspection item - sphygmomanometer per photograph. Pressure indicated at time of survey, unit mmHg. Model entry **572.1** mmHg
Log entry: **36** mmHg
